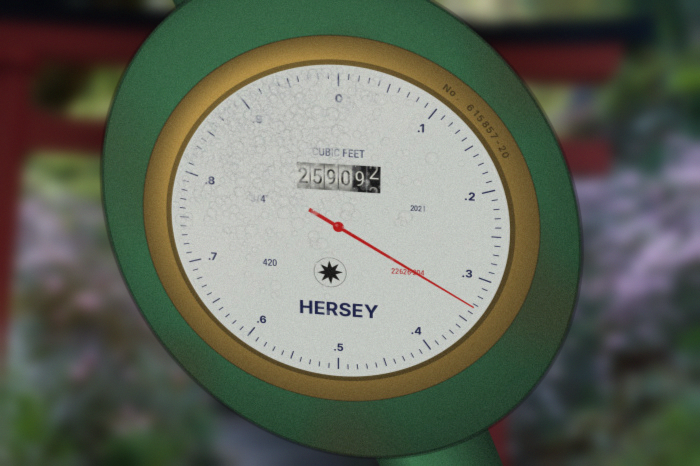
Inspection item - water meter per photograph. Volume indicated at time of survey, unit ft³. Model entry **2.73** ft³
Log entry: **259092.33** ft³
